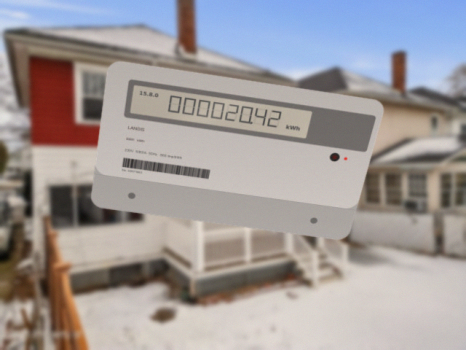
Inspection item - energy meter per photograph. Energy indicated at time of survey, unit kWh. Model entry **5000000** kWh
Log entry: **20.42** kWh
